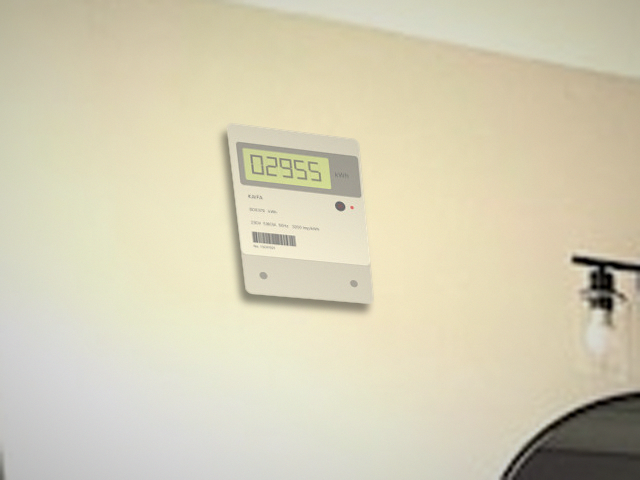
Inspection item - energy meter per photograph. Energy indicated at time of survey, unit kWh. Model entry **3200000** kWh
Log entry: **2955** kWh
